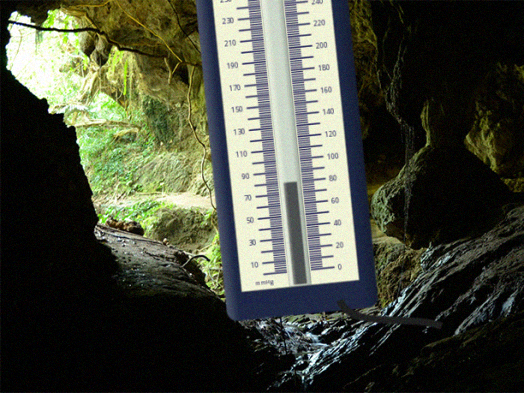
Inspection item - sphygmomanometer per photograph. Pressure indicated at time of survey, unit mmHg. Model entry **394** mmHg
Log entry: **80** mmHg
